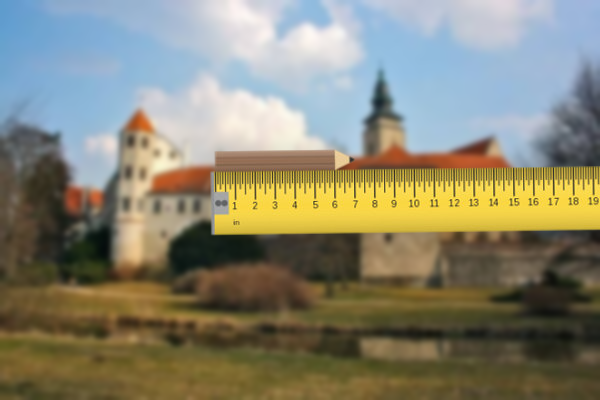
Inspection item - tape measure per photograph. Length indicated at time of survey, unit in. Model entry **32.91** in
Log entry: **7** in
